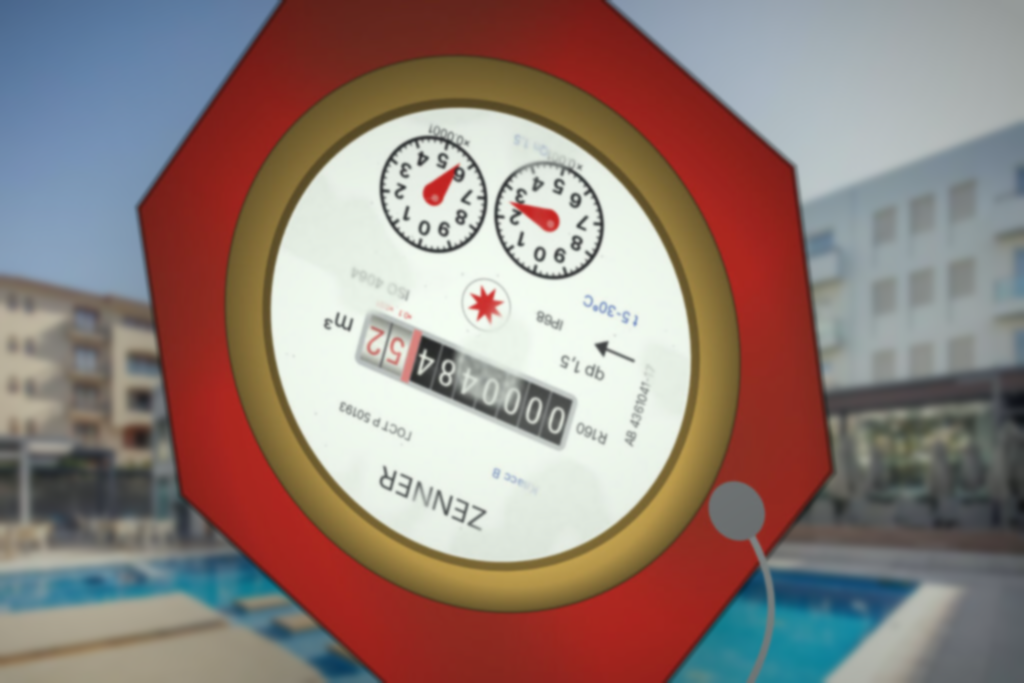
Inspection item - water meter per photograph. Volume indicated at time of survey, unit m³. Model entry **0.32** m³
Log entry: **484.5225** m³
